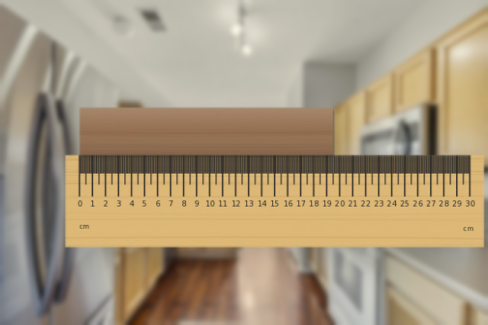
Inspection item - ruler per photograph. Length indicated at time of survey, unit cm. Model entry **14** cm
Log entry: **19.5** cm
